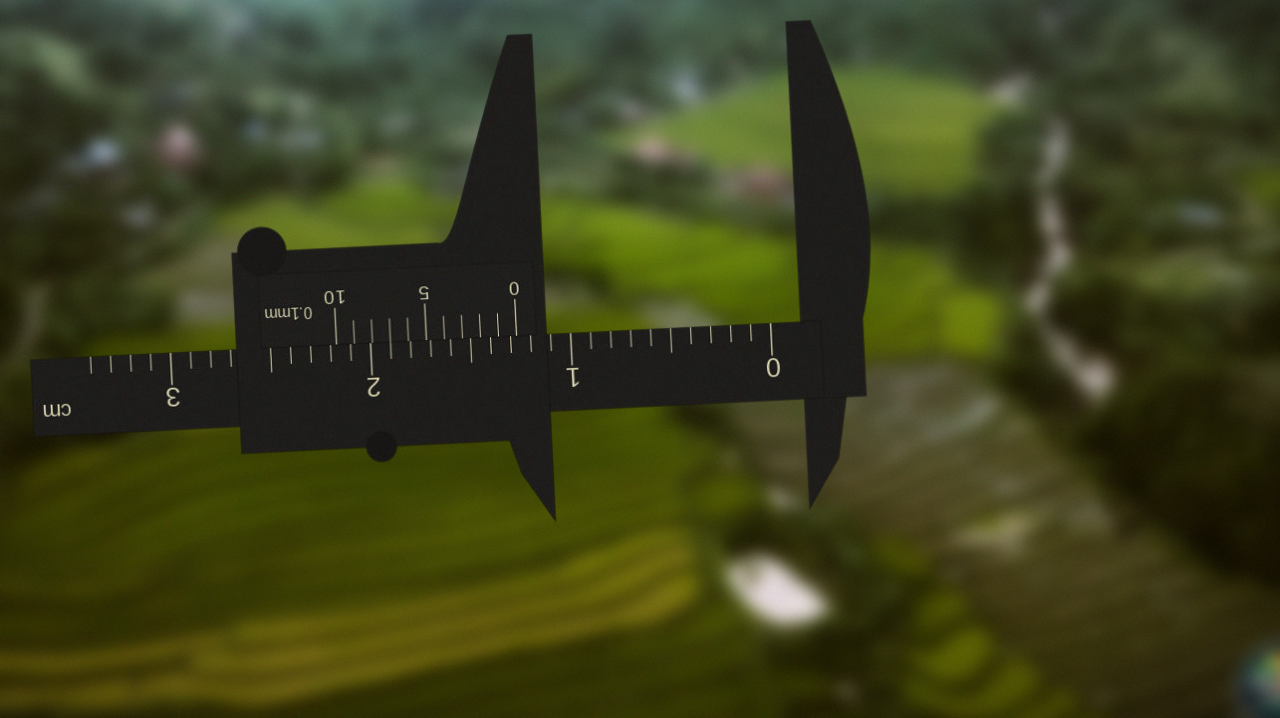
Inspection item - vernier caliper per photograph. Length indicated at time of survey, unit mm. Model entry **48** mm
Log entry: **12.7** mm
